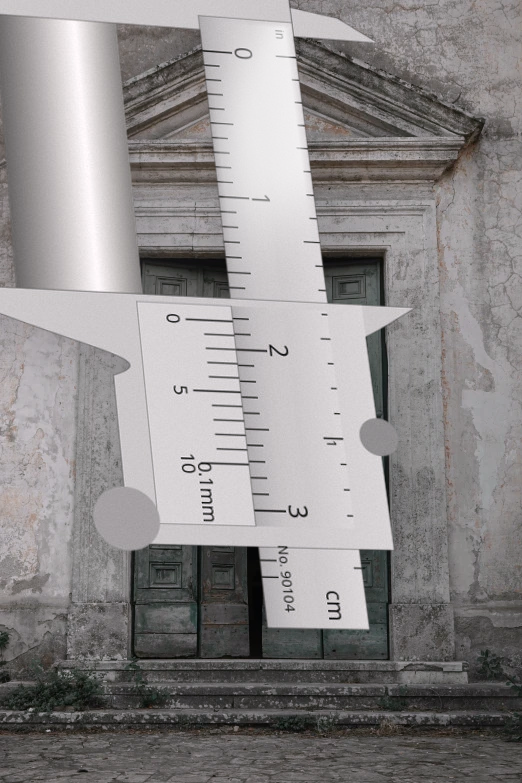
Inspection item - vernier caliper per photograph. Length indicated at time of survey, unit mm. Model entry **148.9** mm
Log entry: **18.2** mm
